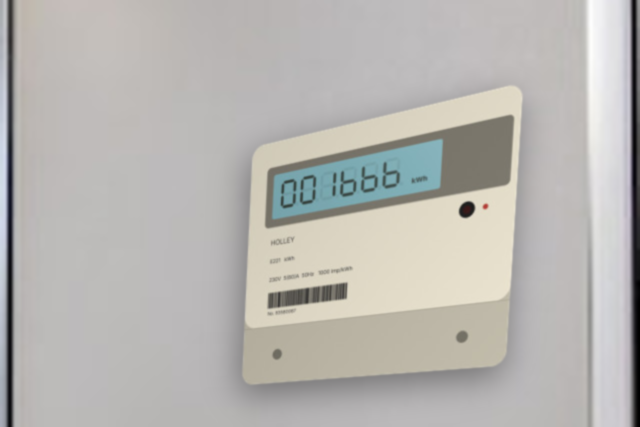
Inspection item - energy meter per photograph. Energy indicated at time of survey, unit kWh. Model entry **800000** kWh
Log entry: **1666** kWh
